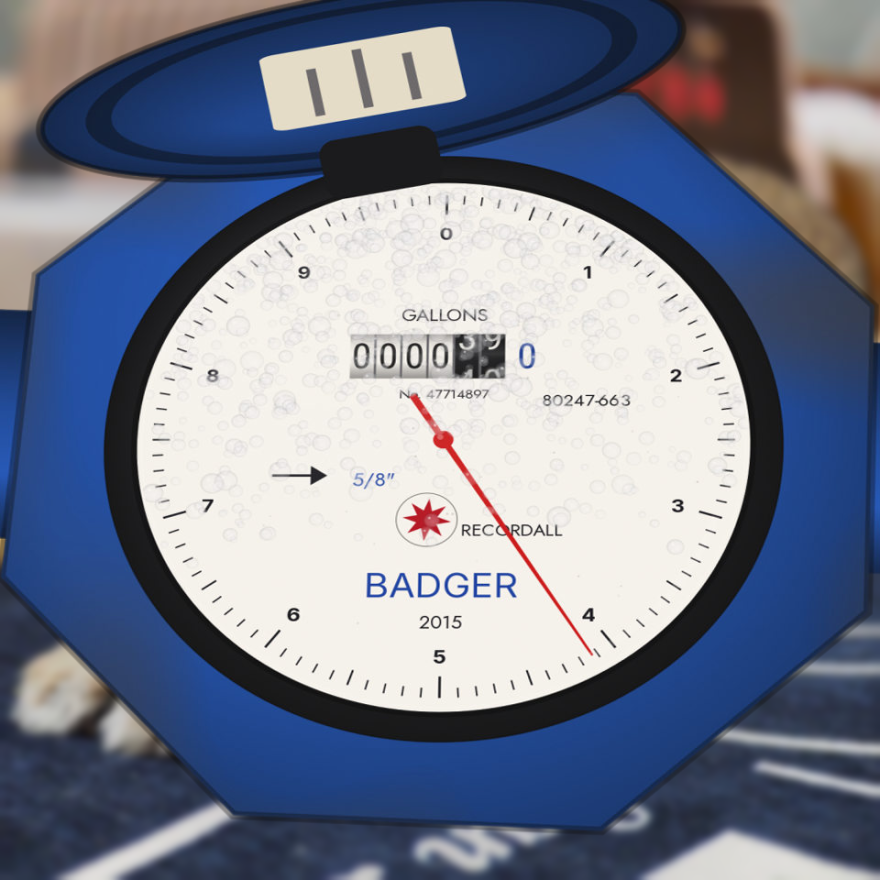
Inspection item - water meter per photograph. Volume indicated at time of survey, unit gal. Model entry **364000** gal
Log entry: **394.1** gal
